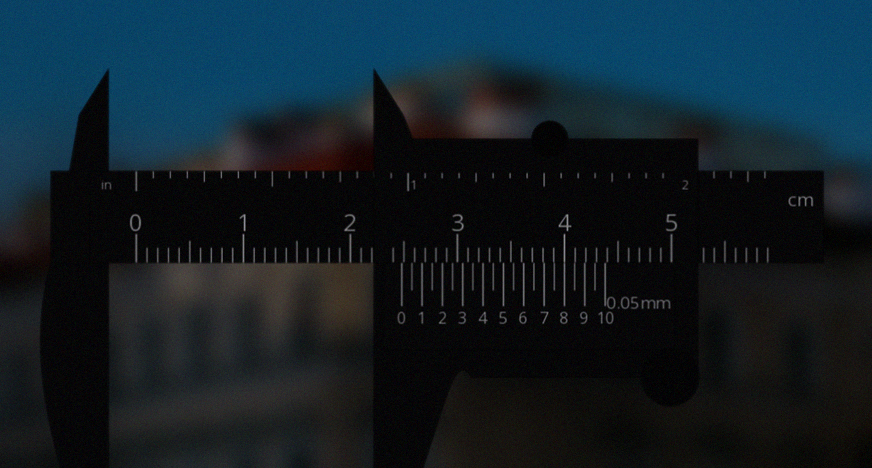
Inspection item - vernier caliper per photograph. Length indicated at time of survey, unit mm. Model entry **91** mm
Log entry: **24.8** mm
